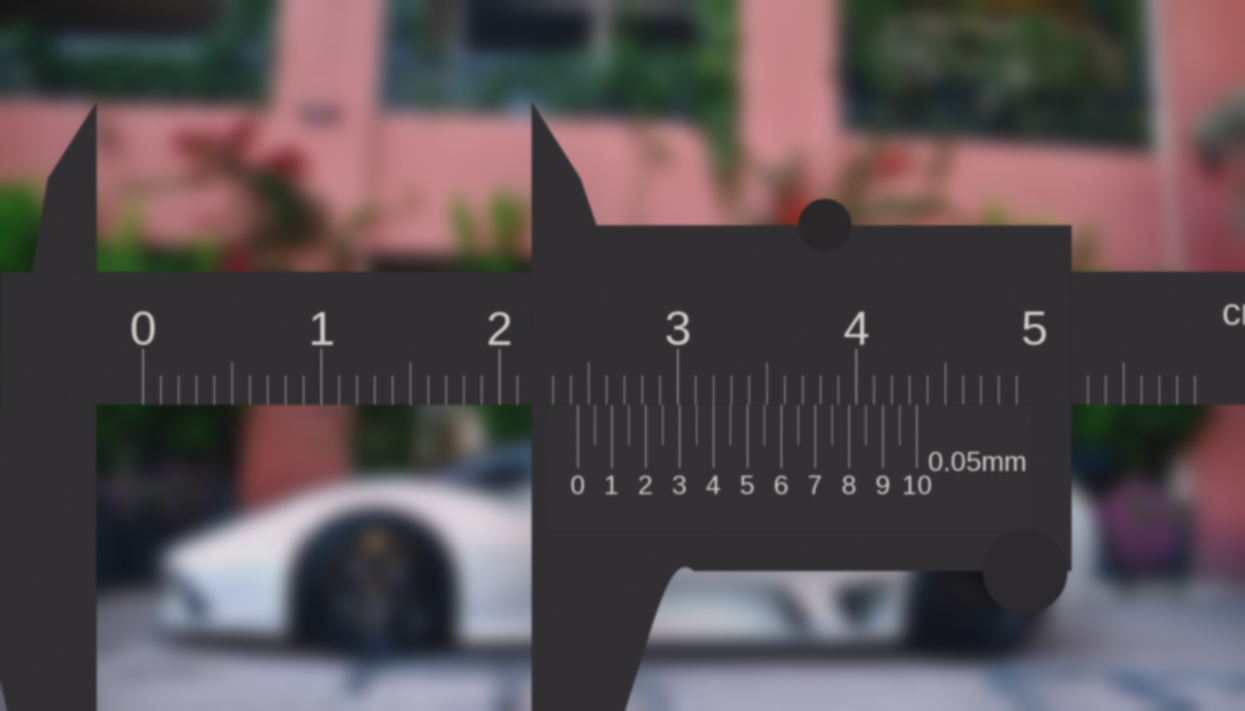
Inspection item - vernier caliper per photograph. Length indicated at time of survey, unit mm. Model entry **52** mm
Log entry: **24.4** mm
